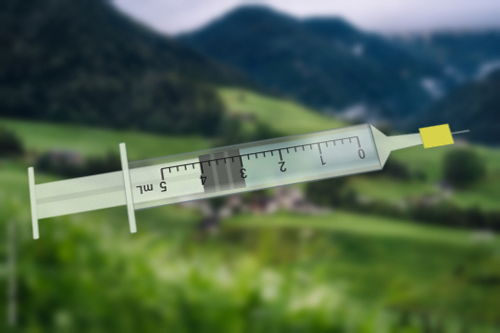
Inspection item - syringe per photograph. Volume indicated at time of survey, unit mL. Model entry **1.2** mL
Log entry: **3** mL
